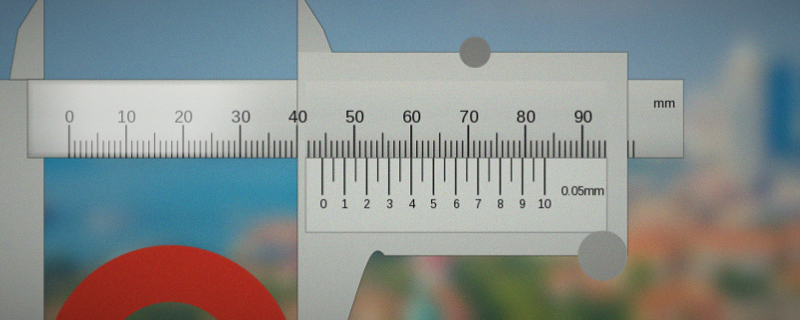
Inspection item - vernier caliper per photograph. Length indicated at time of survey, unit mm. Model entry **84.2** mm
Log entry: **44.4** mm
